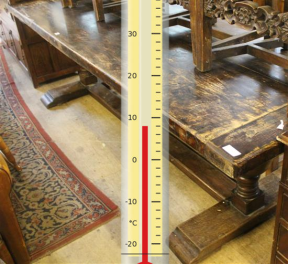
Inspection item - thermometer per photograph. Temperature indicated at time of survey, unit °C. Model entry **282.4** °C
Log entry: **8** °C
